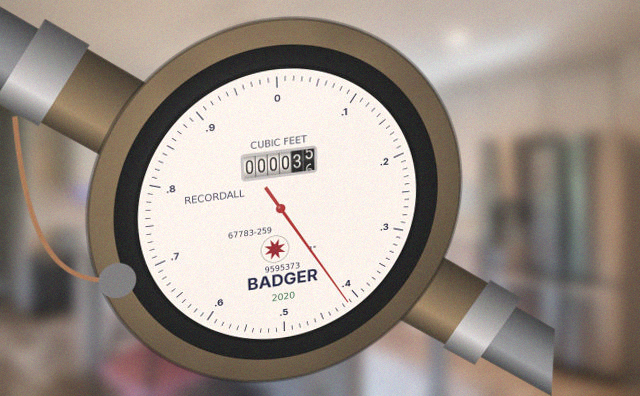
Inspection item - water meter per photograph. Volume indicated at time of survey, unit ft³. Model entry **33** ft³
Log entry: **35.41** ft³
